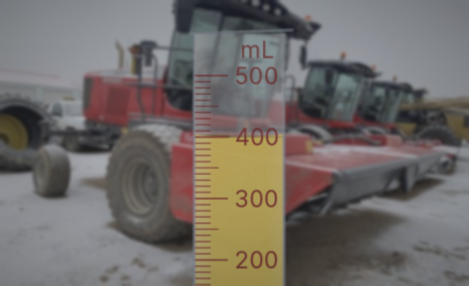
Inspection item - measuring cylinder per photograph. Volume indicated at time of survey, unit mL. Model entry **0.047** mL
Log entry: **400** mL
